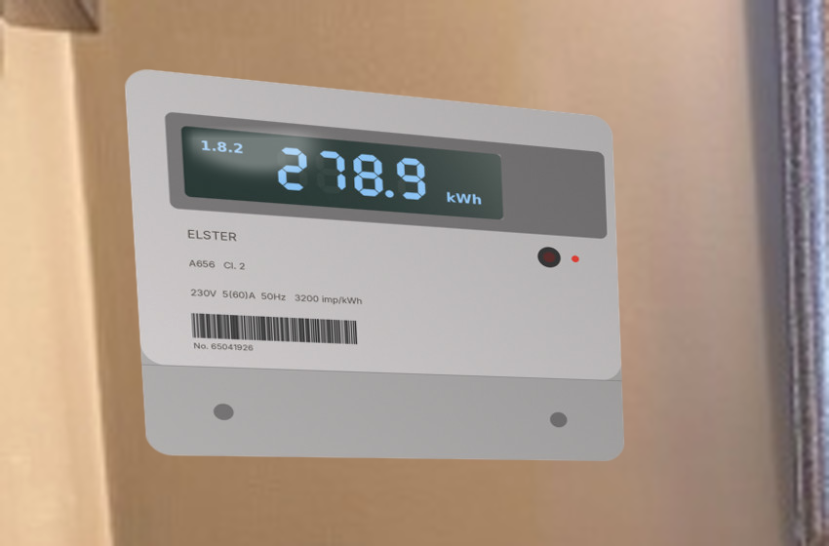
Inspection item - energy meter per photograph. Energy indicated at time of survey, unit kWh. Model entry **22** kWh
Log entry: **278.9** kWh
